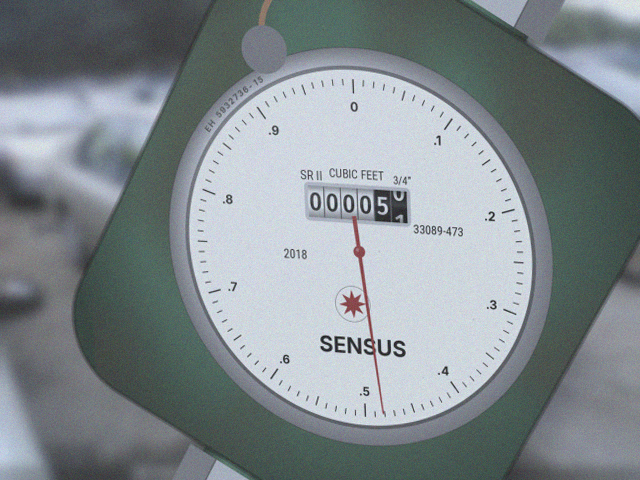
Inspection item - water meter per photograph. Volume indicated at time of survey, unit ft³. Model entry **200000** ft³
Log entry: **50.48** ft³
